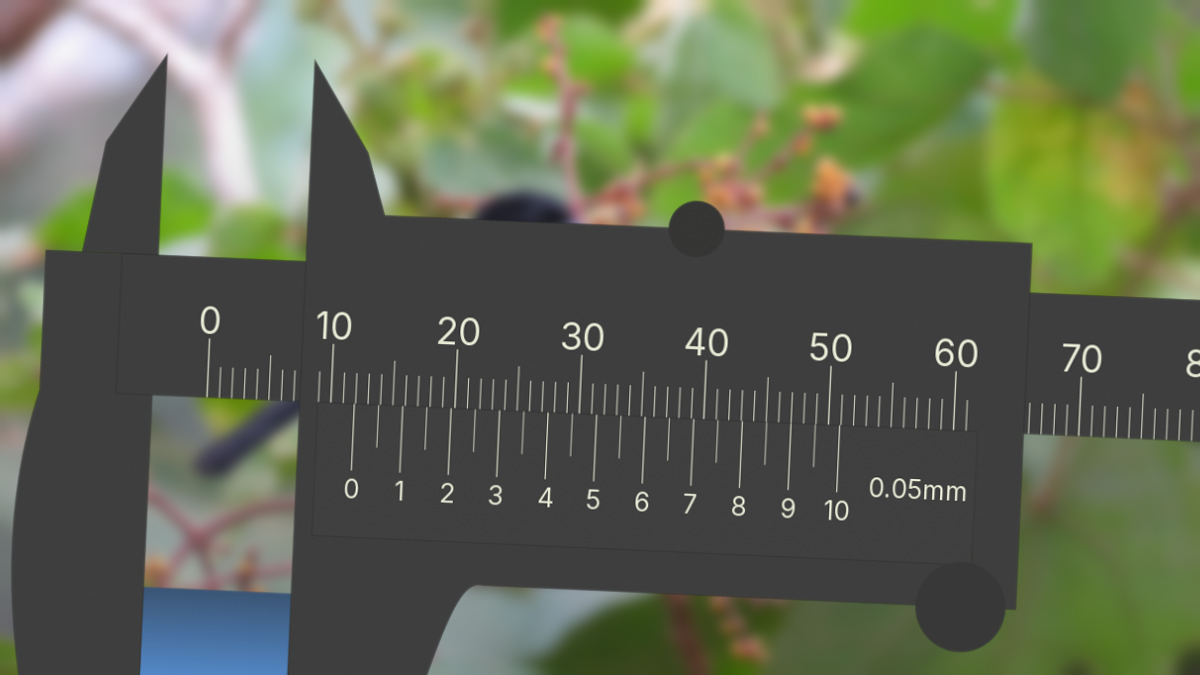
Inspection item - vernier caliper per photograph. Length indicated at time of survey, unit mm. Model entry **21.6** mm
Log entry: **11.9** mm
